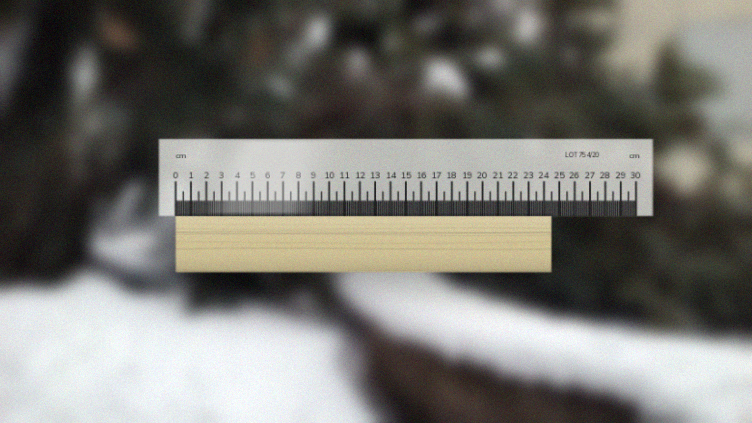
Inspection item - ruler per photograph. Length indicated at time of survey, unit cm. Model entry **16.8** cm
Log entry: **24.5** cm
